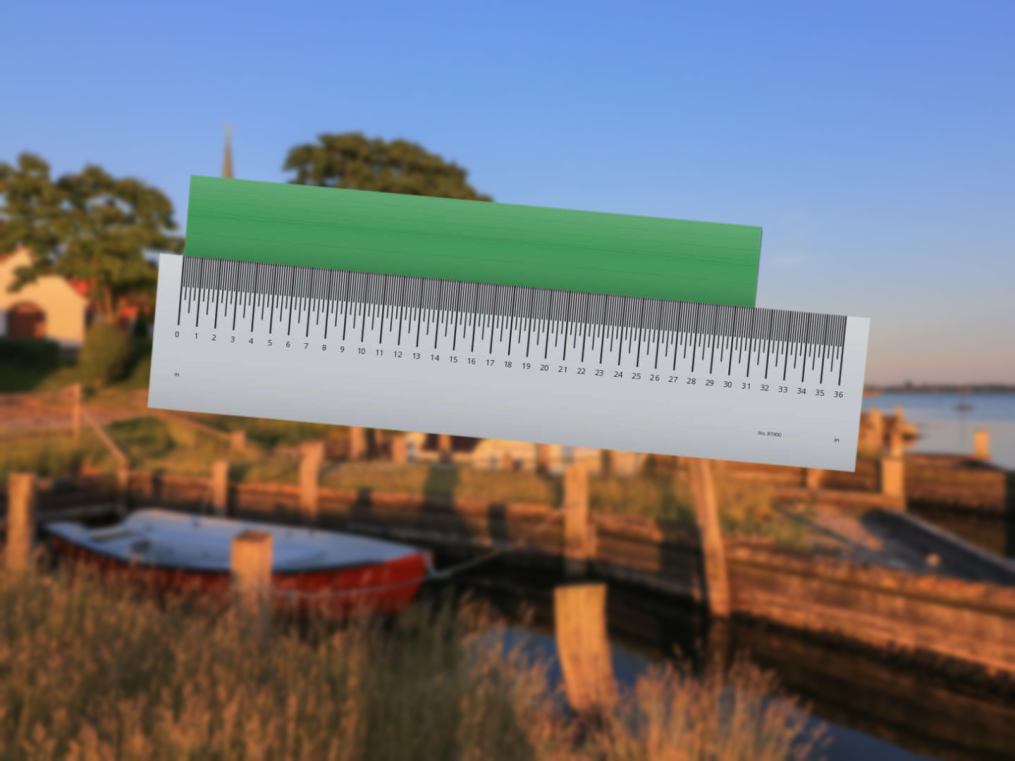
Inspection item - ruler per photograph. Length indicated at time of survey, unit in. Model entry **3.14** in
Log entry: **31** in
